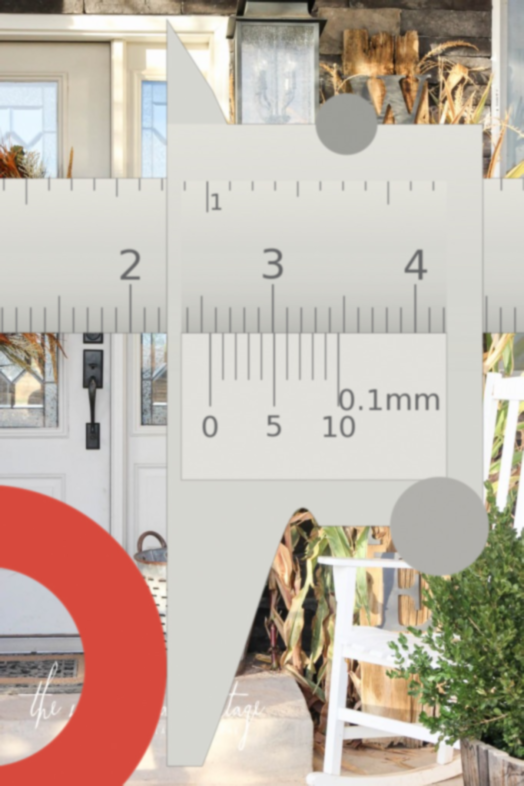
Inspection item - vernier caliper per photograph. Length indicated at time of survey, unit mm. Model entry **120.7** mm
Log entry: **25.6** mm
